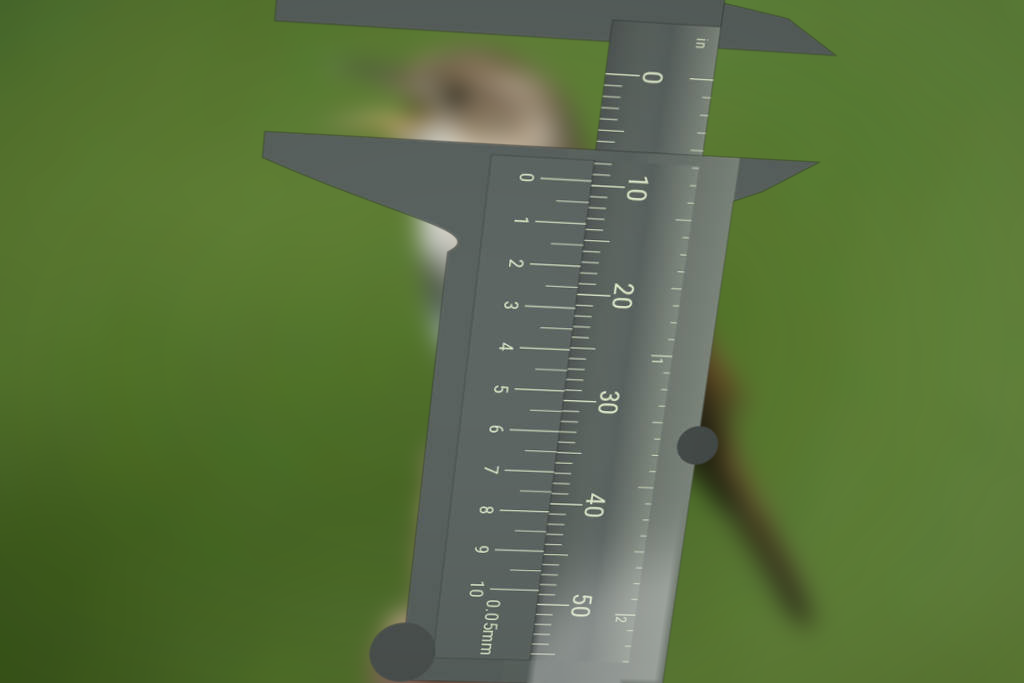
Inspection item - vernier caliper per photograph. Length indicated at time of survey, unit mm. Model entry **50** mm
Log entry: **9.6** mm
